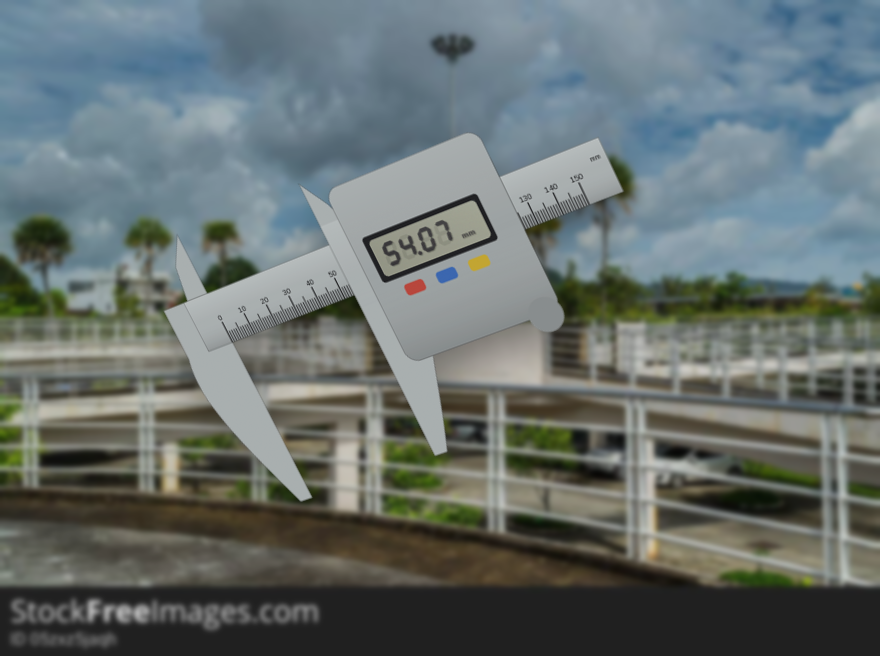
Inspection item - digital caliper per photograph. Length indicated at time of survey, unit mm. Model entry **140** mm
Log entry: **54.07** mm
